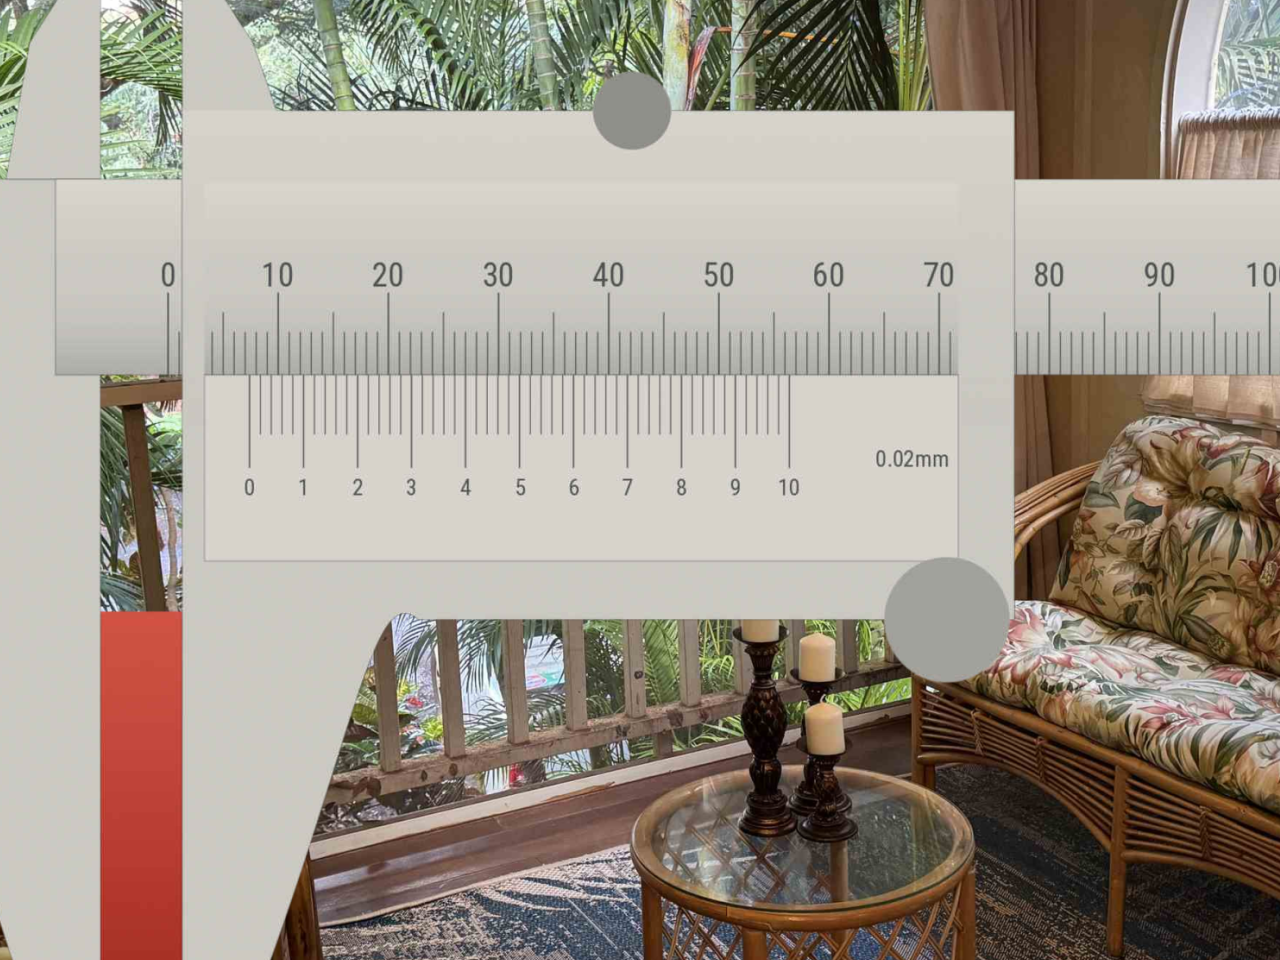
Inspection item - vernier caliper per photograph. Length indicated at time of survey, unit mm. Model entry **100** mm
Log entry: **7.4** mm
